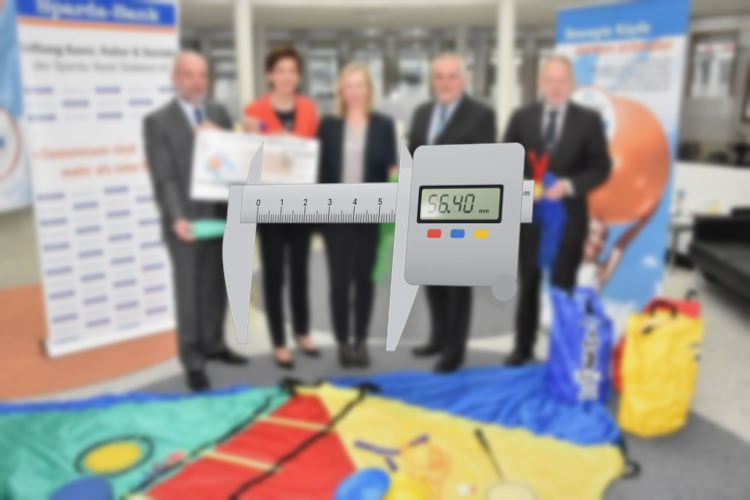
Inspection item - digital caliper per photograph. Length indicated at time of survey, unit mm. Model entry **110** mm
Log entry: **56.40** mm
